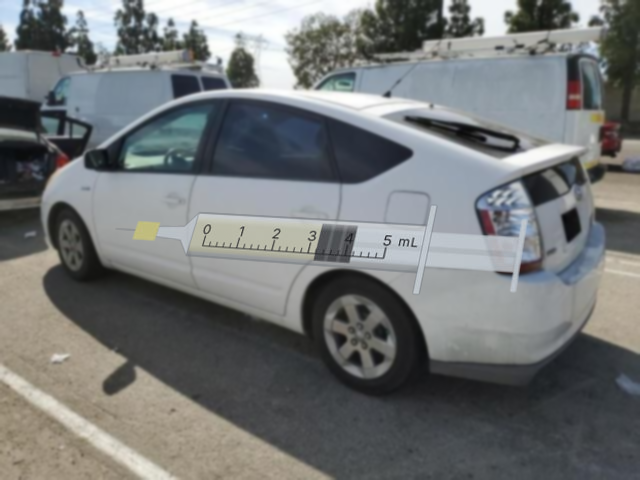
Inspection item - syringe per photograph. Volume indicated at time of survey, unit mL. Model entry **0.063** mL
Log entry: **3.2** mL
